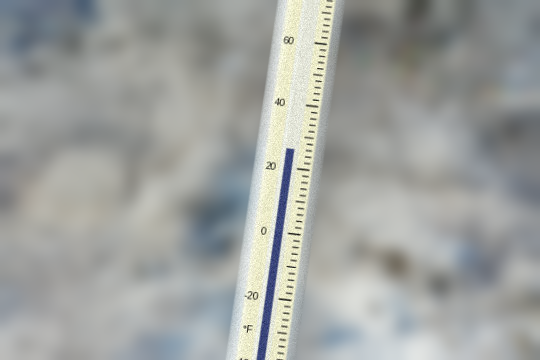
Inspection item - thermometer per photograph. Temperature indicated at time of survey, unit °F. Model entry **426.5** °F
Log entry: **26** °F
